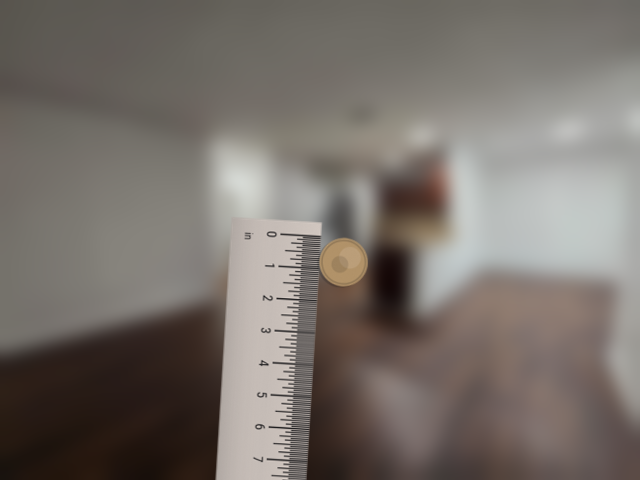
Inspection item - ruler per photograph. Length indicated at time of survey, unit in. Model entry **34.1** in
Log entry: **1.5** in
